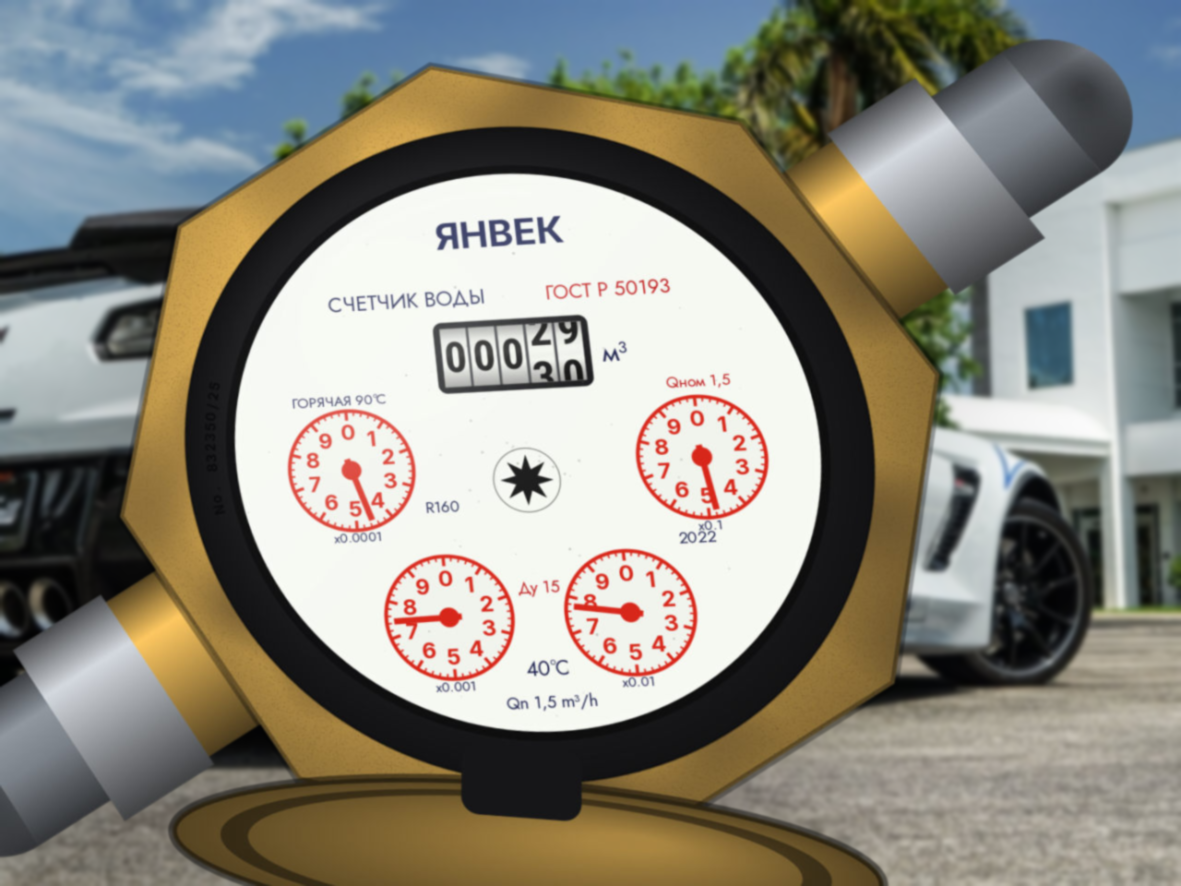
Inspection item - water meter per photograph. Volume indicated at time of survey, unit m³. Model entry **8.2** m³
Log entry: **29.4774** m³
